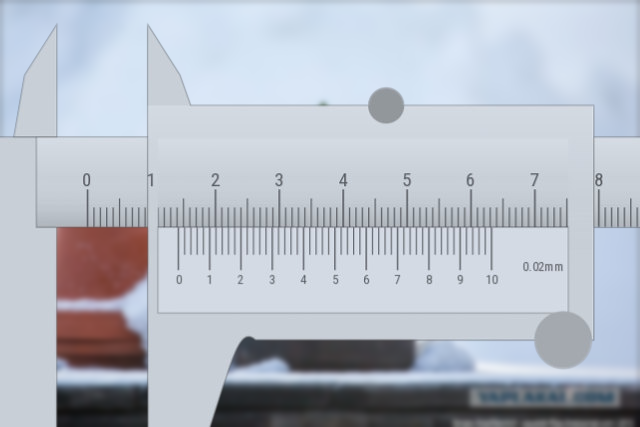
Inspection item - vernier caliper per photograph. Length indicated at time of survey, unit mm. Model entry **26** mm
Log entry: **14.2** mm
